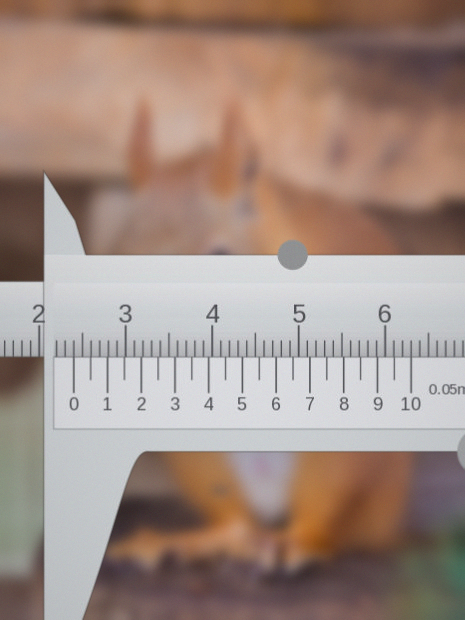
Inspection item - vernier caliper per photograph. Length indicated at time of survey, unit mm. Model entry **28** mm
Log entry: **24.0** mm
